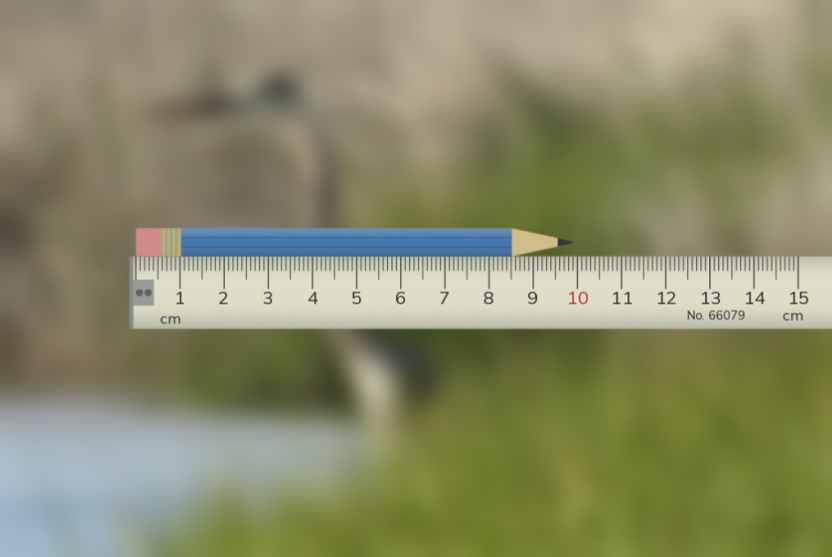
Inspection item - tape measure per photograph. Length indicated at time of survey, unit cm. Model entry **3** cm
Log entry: **9.9** cm
